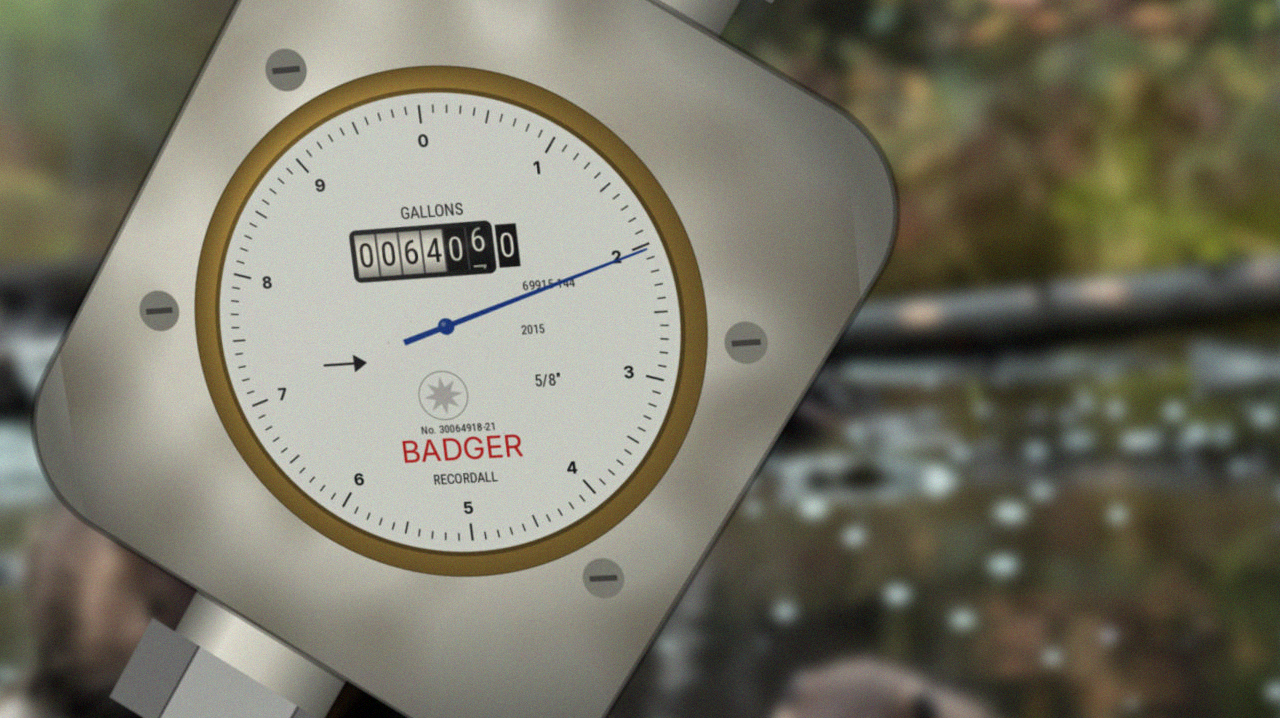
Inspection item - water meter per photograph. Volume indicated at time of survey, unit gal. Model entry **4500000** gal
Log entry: **64062.0** gal
